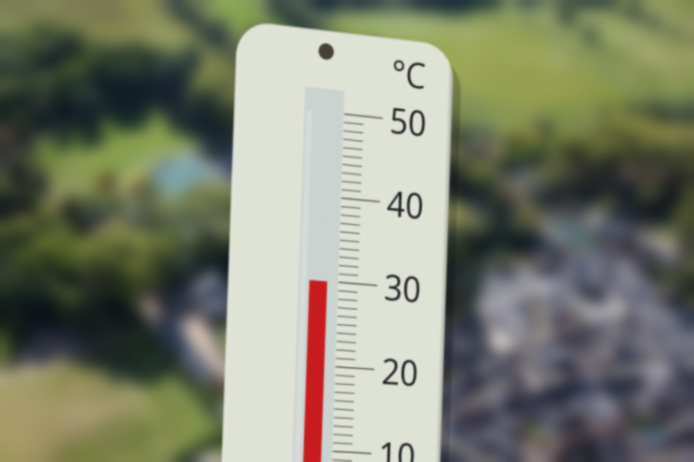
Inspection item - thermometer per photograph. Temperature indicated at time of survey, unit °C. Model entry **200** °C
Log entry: **30** °C
